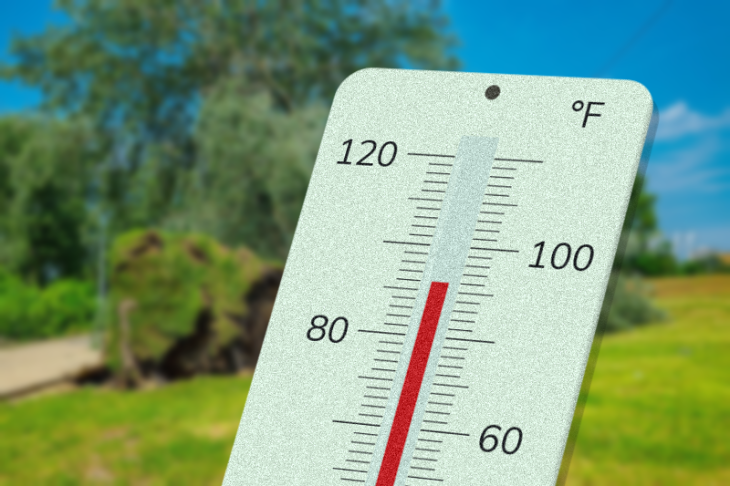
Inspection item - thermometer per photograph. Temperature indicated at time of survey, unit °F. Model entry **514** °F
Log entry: **92** °F
